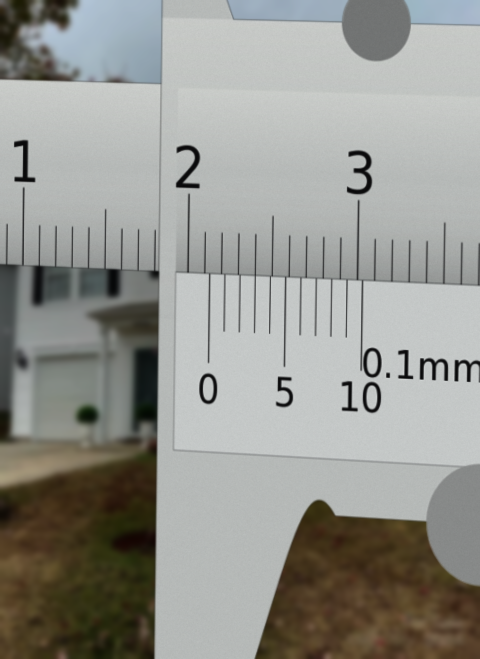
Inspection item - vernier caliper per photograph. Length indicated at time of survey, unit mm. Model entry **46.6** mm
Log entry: **21.3** mm
